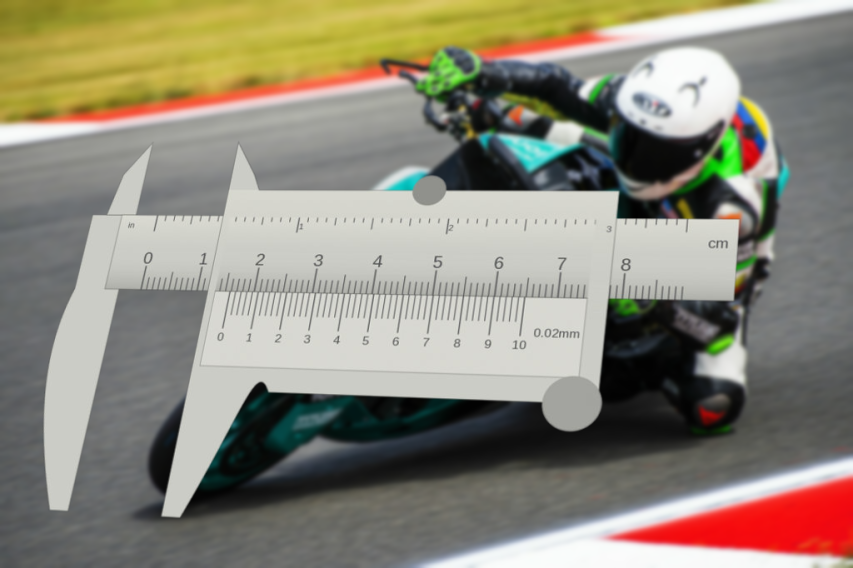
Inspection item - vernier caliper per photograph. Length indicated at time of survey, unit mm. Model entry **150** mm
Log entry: **15.8** mm
